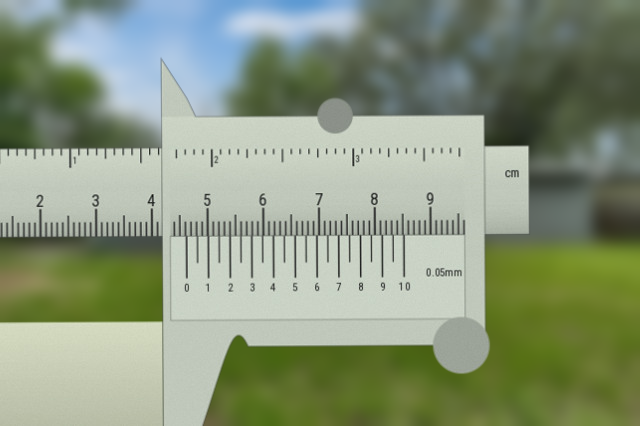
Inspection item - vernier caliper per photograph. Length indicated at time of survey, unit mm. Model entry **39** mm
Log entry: **46.2** mm
